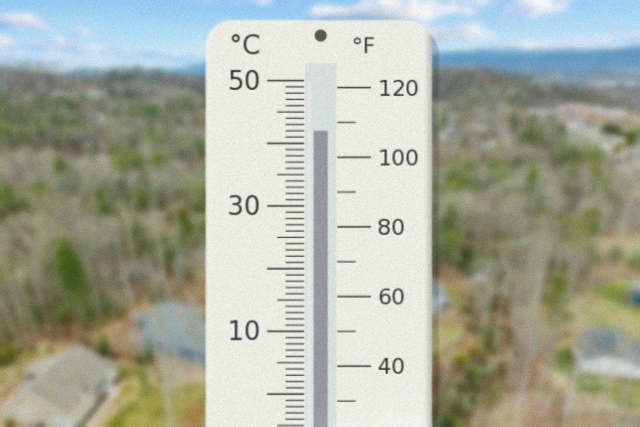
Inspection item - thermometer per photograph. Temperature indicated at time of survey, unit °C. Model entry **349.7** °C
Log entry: **42** °C
